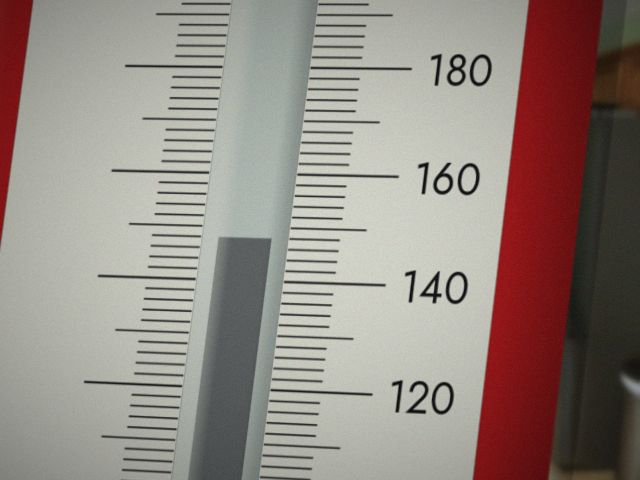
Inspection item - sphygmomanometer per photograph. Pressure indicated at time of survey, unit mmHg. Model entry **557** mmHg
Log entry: **148** mmHg
